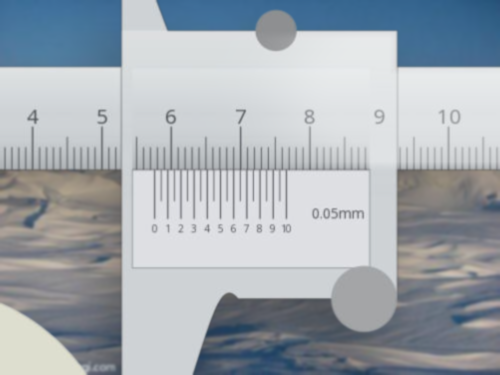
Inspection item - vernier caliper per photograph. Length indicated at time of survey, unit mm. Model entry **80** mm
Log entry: **57.6** mm
